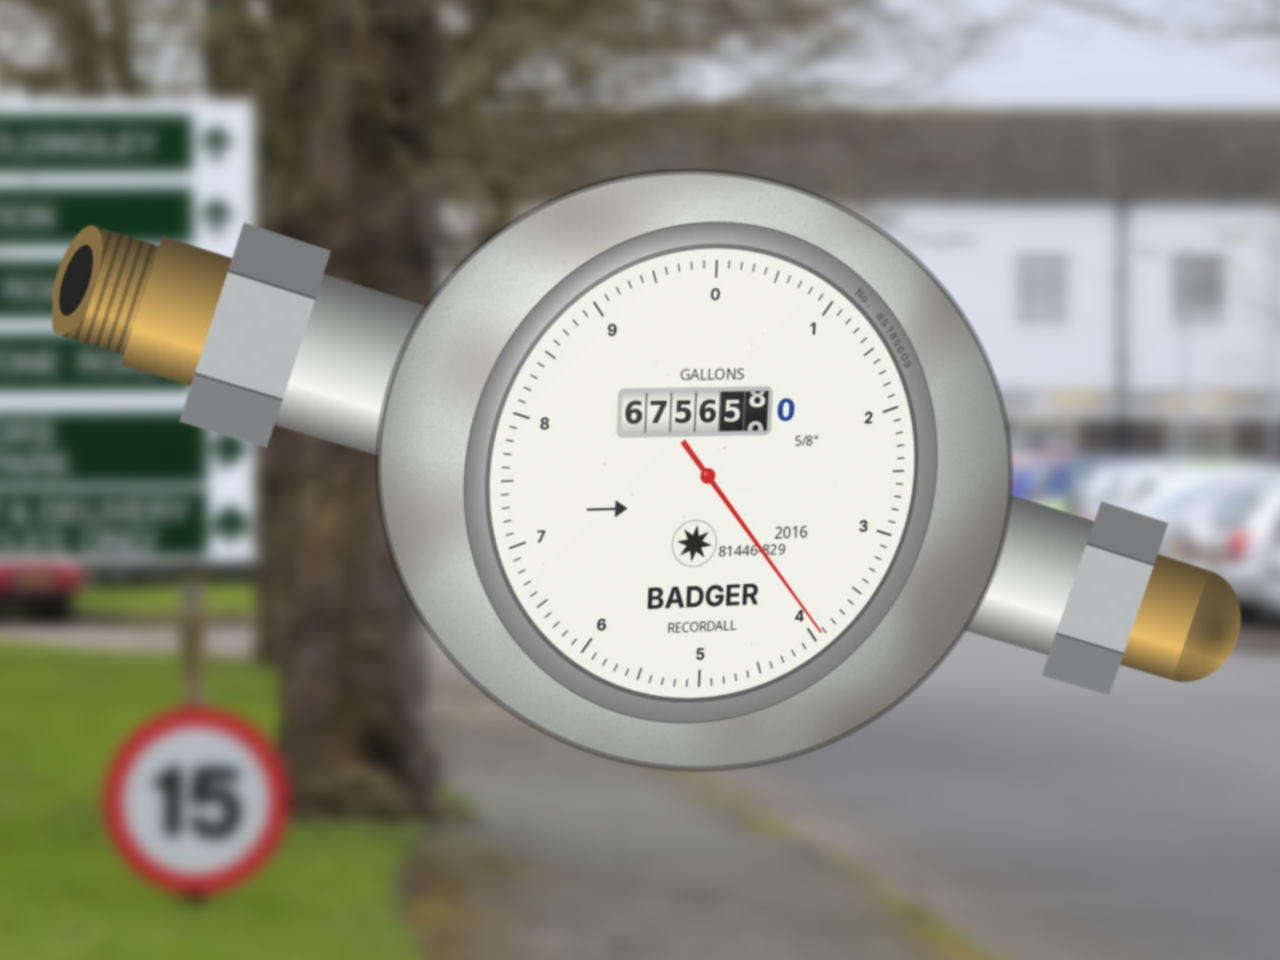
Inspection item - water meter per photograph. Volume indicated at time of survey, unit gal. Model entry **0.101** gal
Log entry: **6756583.9** gal
